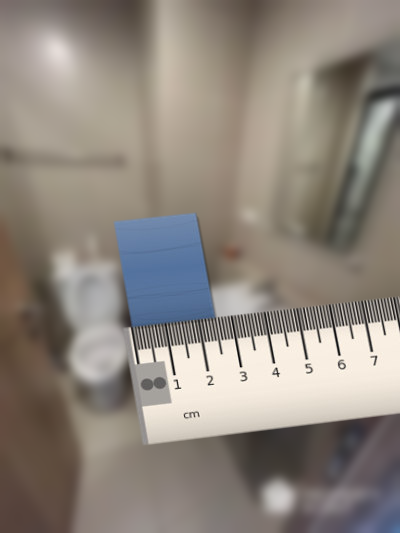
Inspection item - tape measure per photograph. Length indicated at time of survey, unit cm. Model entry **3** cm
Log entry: **2.5** cm
